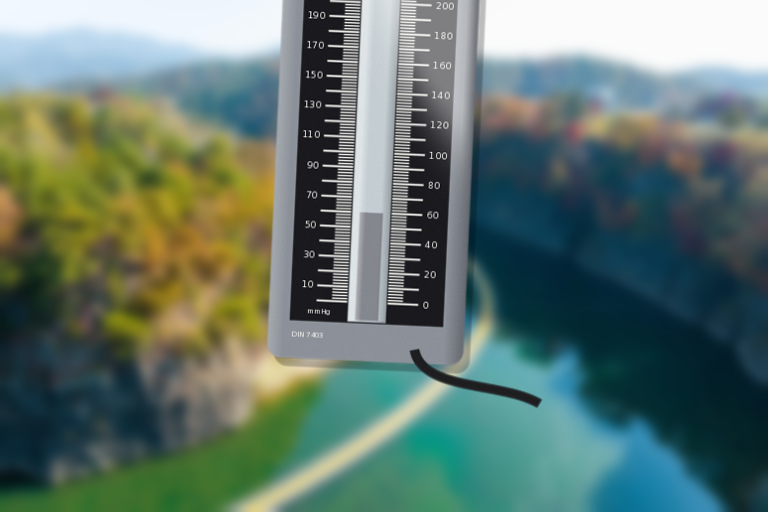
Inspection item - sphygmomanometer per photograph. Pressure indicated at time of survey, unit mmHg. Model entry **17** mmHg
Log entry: **60** mmHg
